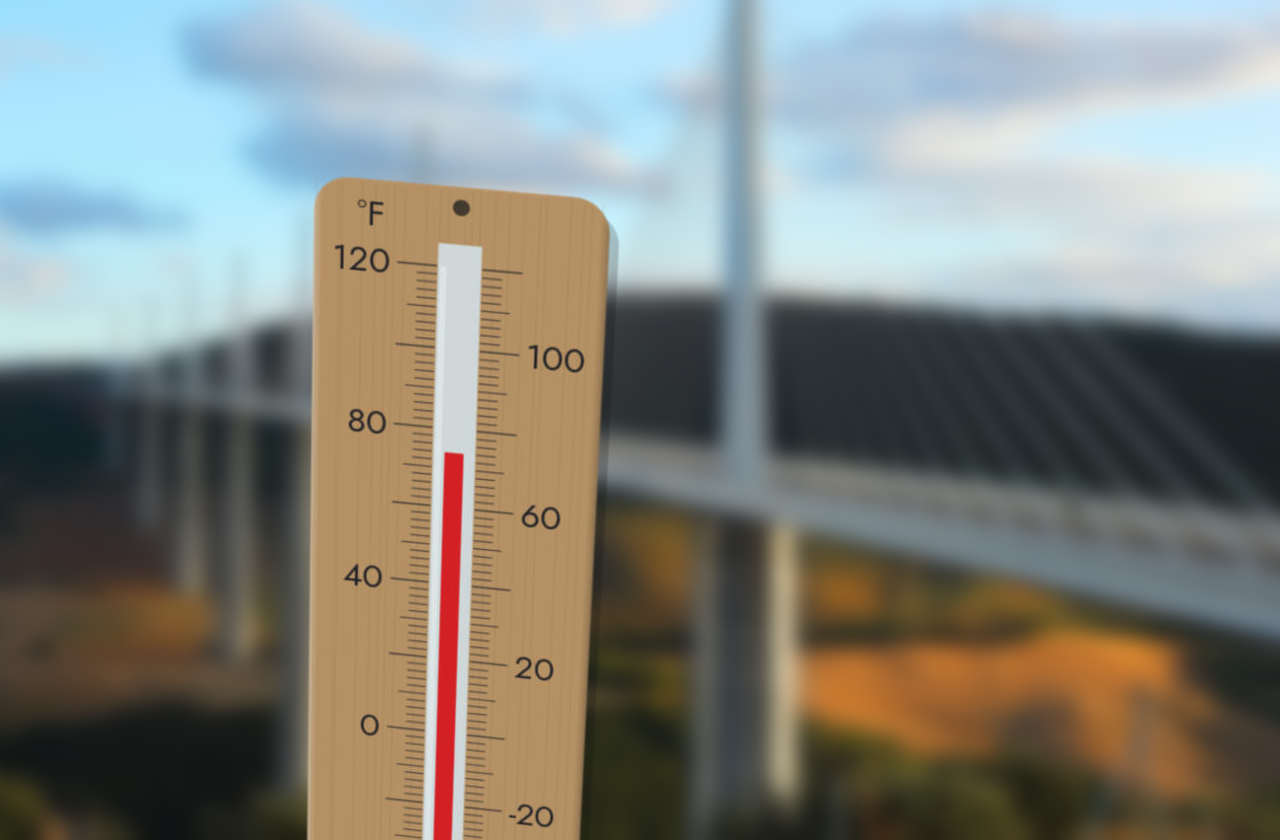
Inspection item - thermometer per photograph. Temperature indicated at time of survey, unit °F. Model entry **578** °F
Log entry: **74** °F
